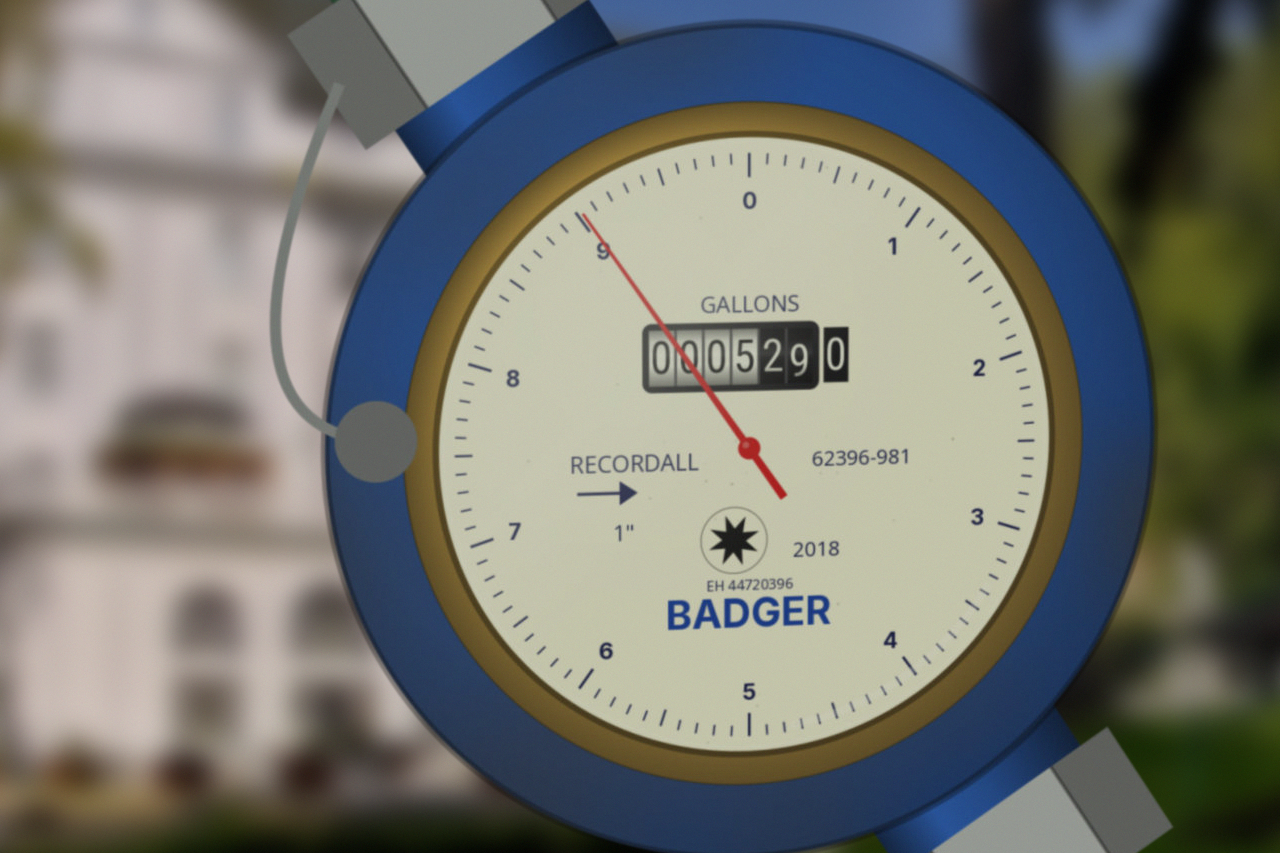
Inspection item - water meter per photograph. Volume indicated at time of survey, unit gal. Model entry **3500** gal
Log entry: **5289.0** gal
